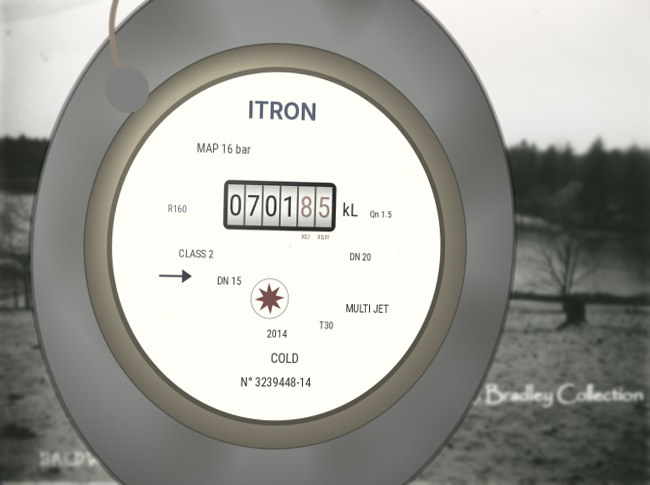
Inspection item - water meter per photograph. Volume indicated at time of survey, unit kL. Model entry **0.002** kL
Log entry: **701.85** kL
